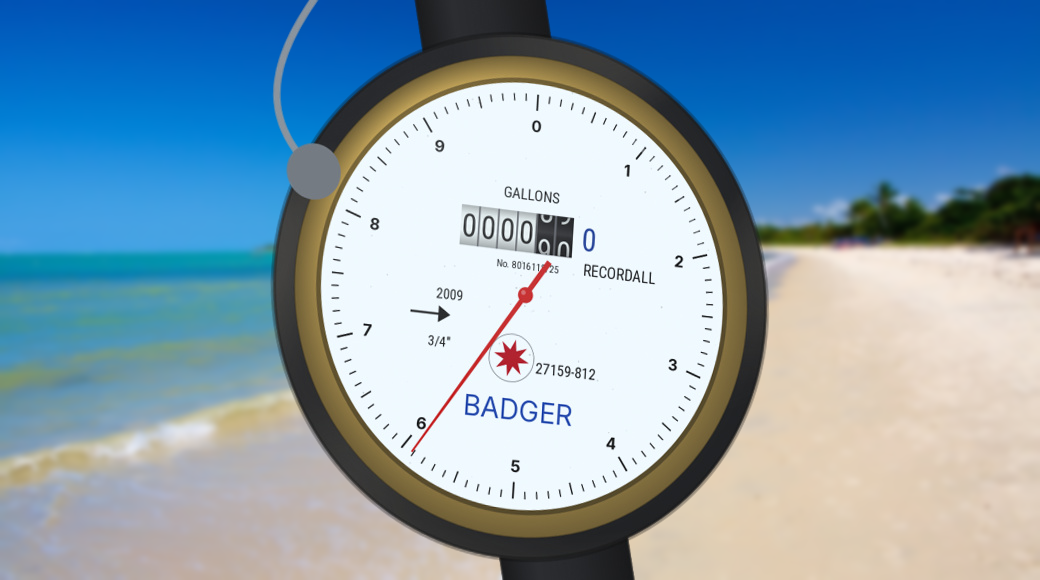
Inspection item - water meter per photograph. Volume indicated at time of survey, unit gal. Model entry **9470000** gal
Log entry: **895.9** gal
